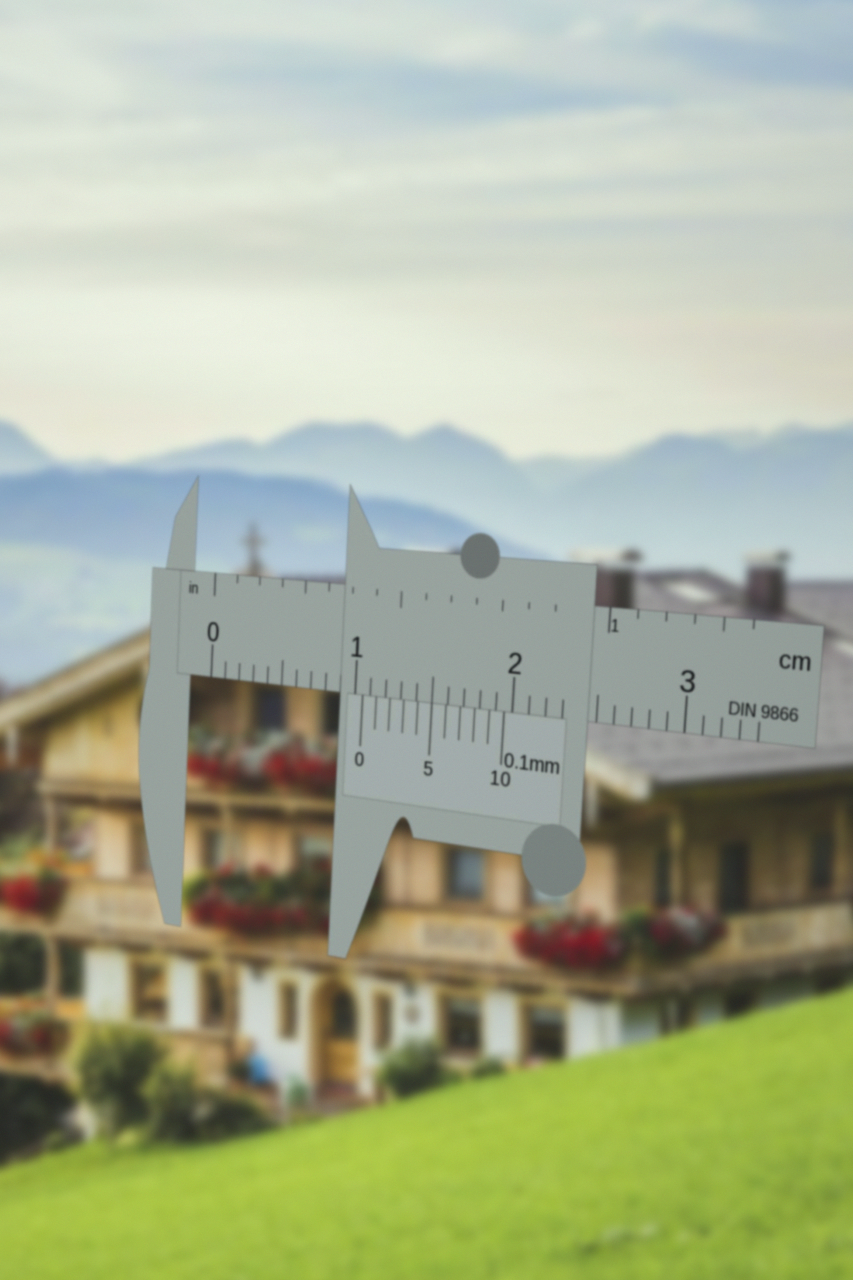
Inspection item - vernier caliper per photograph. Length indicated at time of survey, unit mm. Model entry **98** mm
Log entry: **10.5** mm
